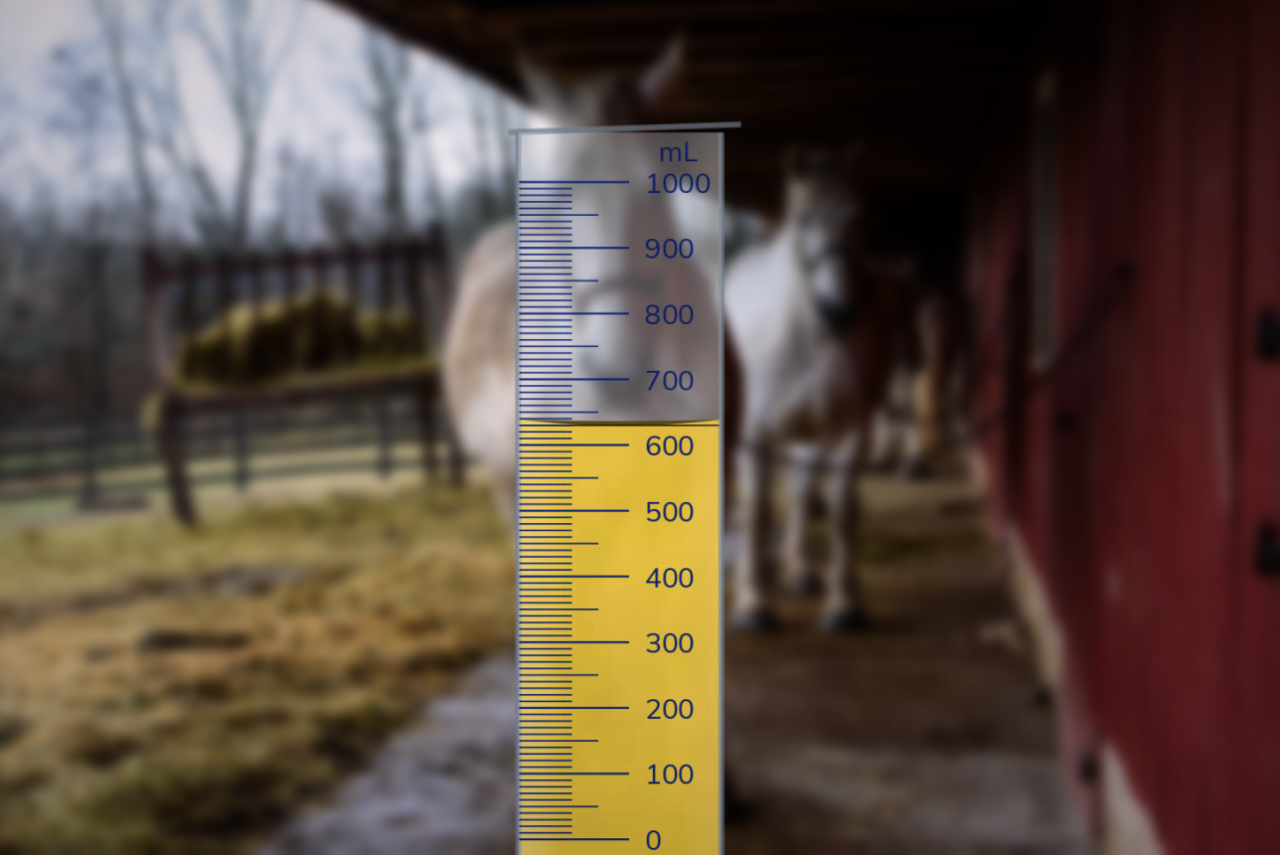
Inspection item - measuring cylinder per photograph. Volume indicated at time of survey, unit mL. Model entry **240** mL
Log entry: **630** mL
